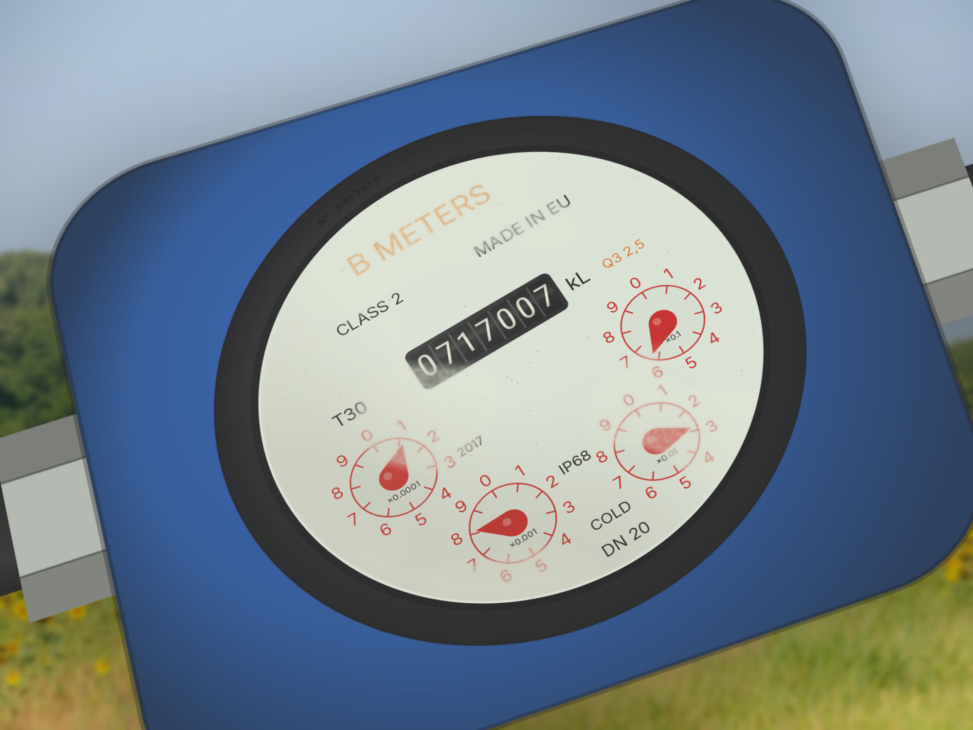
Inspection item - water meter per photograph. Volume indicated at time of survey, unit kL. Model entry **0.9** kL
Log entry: **717007.6281** kL
